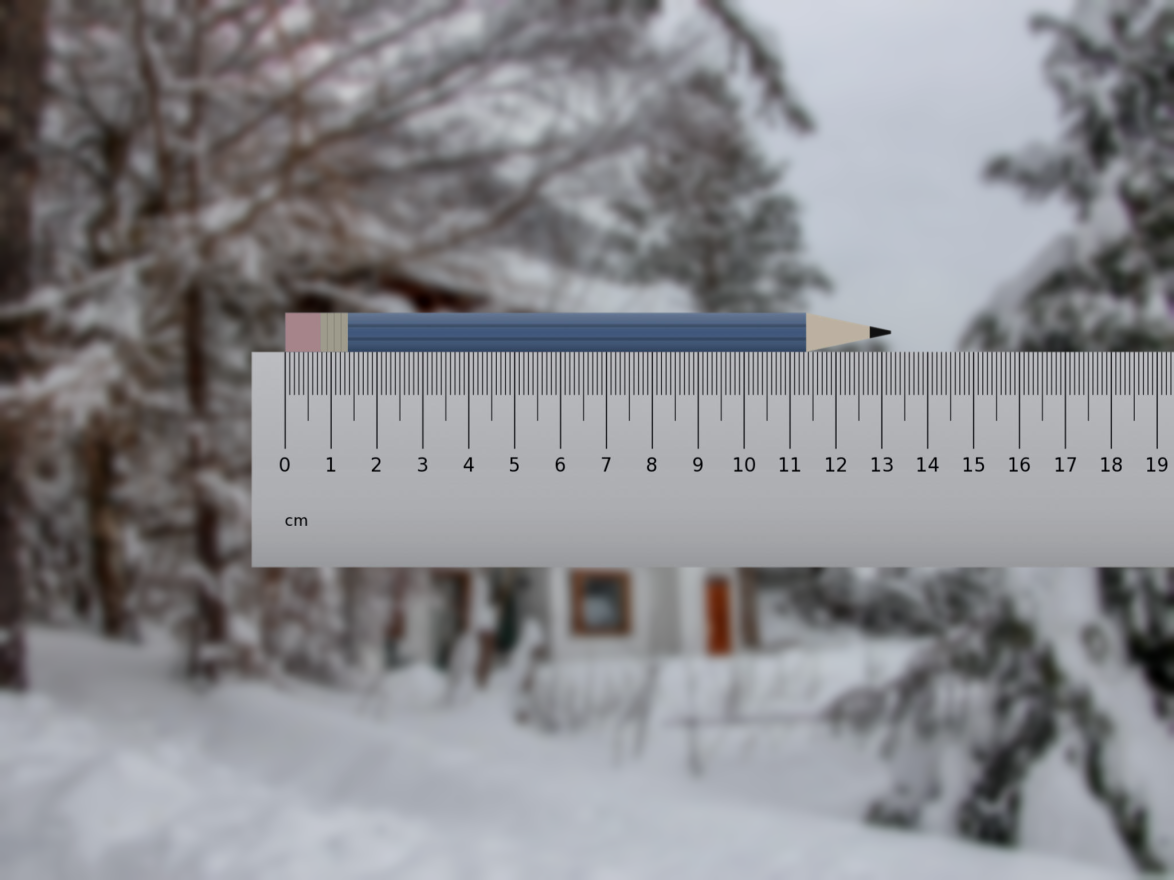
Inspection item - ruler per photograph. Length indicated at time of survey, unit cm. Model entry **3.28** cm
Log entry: **13.2** cm
